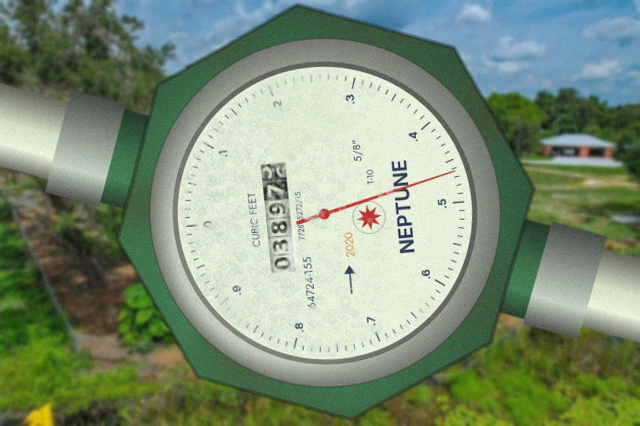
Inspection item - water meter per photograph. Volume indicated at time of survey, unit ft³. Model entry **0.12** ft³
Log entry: **38975.46** ft³
